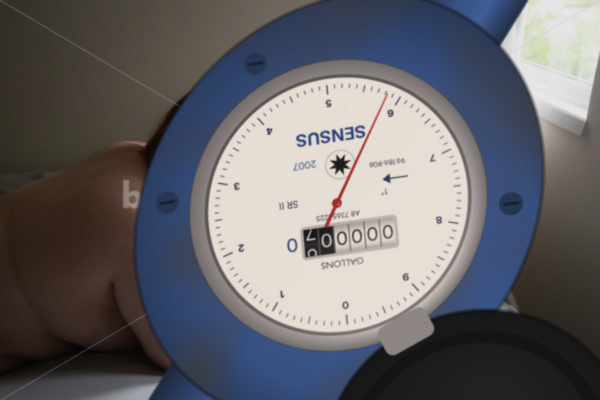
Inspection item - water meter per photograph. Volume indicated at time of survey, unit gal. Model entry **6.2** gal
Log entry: **65.8** gal
